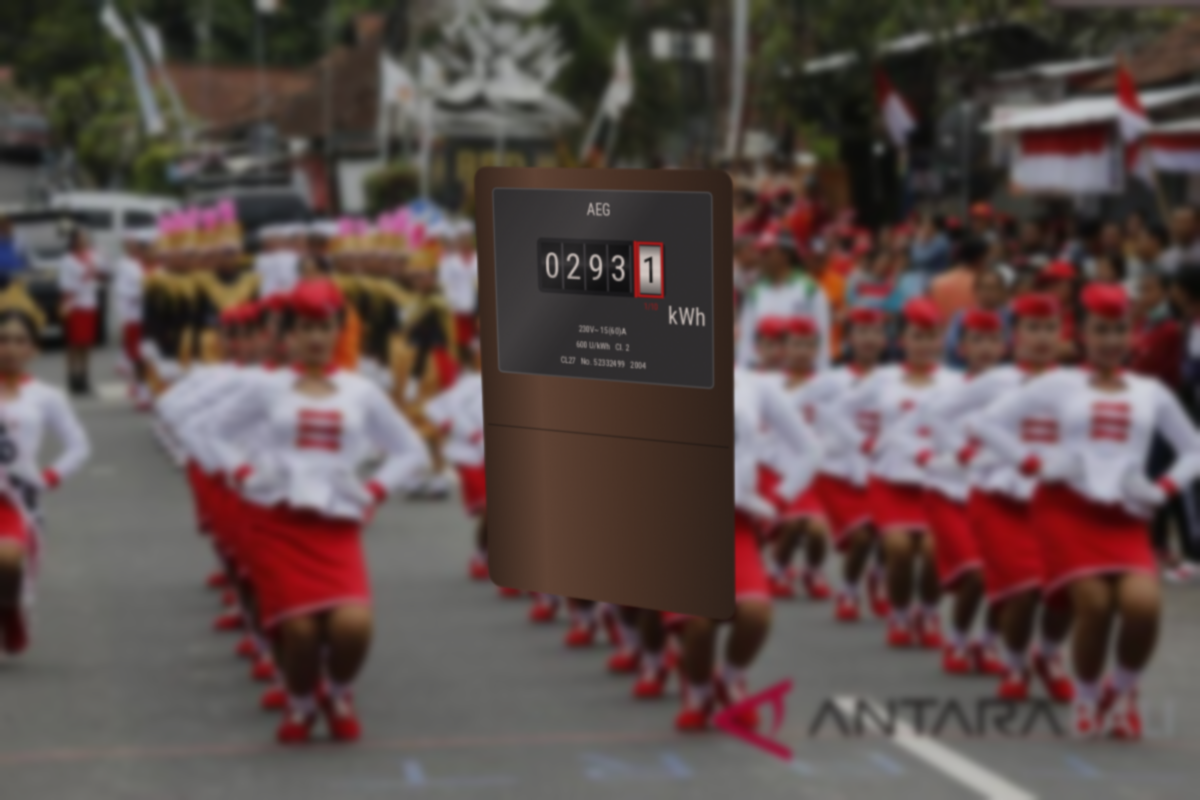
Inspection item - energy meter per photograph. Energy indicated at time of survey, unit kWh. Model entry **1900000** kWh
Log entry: **293.1** kWh
